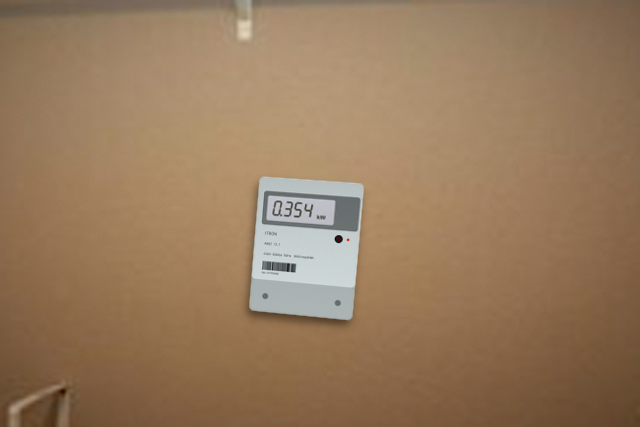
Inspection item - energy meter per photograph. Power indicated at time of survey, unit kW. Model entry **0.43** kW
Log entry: **0.354** kW
